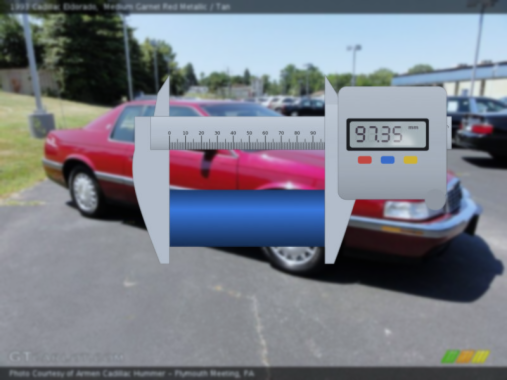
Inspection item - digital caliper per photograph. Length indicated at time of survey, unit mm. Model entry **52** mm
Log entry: **97.35** mm
